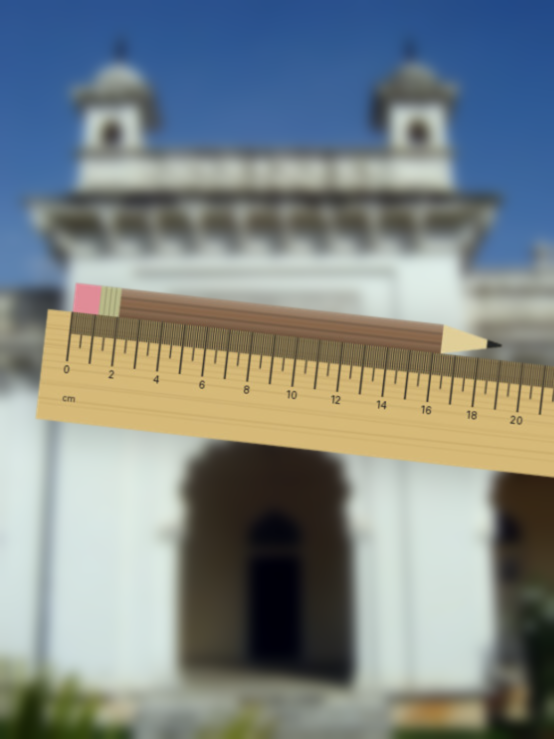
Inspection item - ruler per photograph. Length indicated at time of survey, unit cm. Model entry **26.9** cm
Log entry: **19** cm
